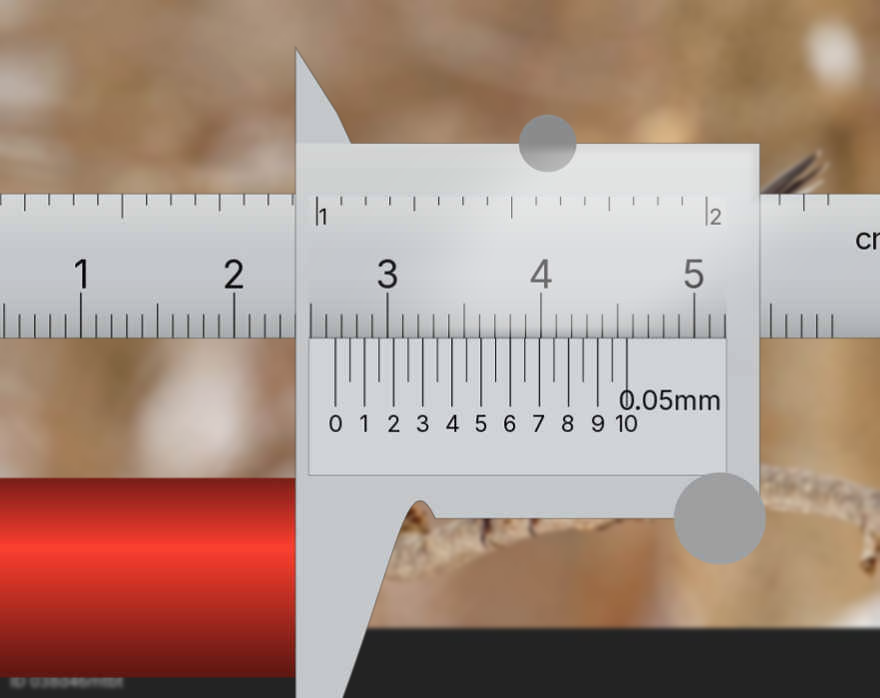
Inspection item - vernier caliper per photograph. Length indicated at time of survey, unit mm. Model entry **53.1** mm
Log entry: **26.6** mm
